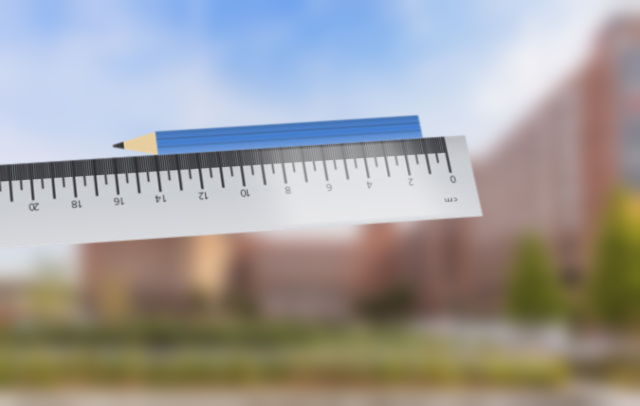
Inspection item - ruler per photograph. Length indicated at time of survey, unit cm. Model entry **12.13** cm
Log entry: **15** cm
